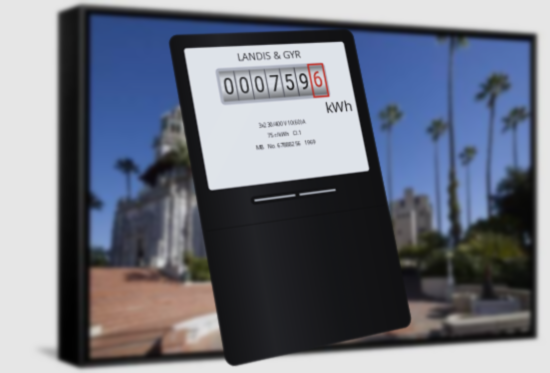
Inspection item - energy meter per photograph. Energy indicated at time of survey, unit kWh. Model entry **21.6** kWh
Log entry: **759.6** kWh
